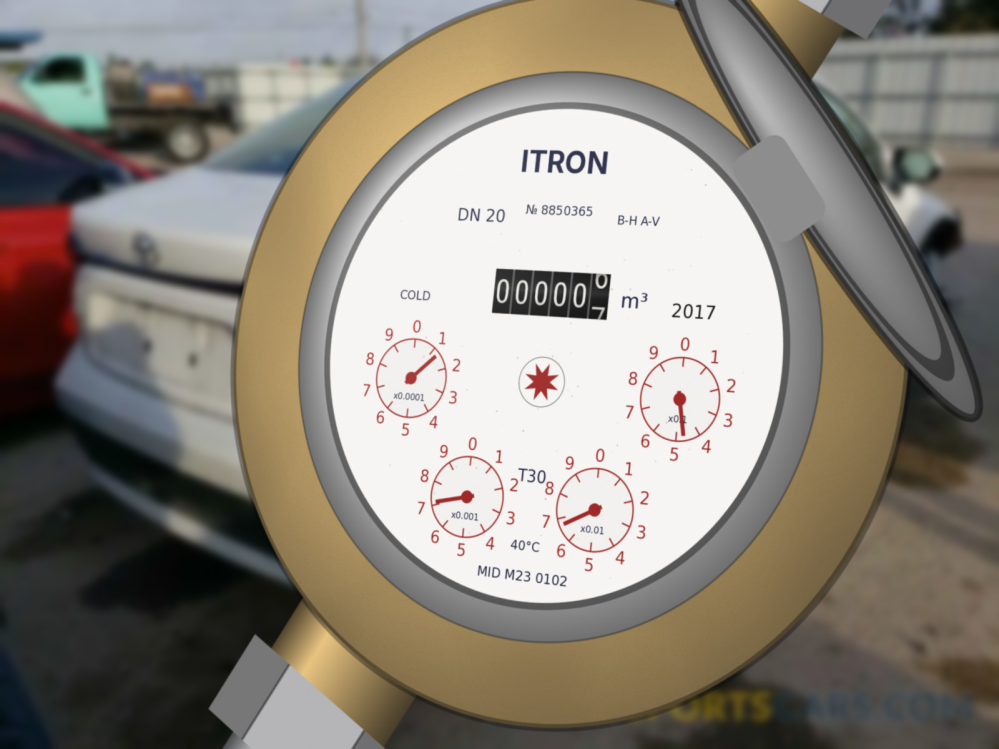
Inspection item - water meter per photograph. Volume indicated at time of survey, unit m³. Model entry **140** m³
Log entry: **6.4671** m³
